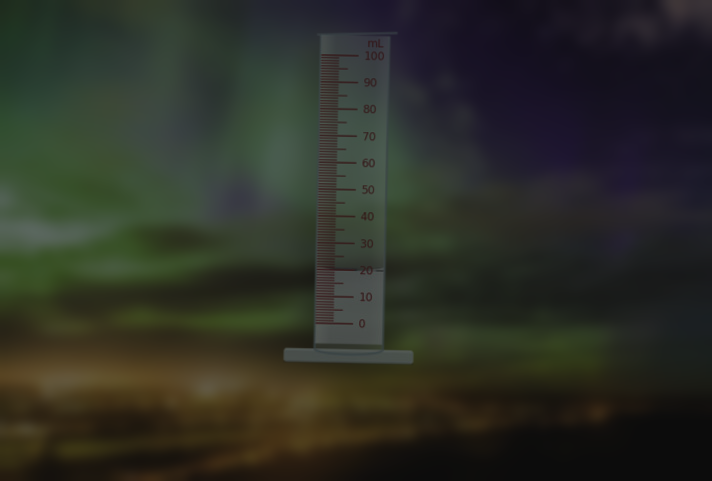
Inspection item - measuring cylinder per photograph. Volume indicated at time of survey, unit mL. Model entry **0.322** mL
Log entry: **20** mL
